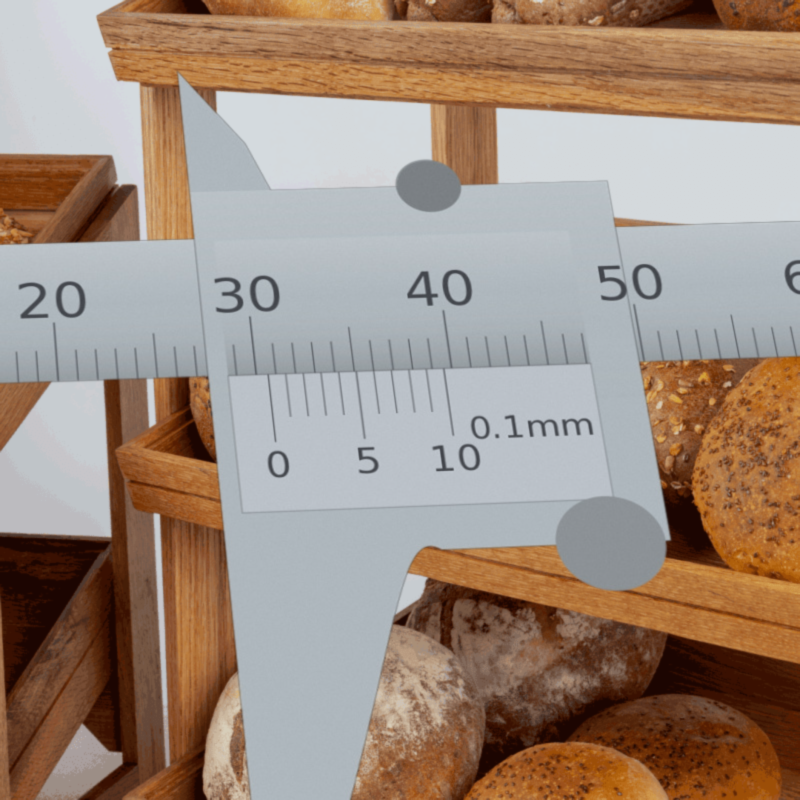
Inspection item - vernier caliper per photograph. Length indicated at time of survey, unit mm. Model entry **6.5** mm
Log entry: **30.6** mm
